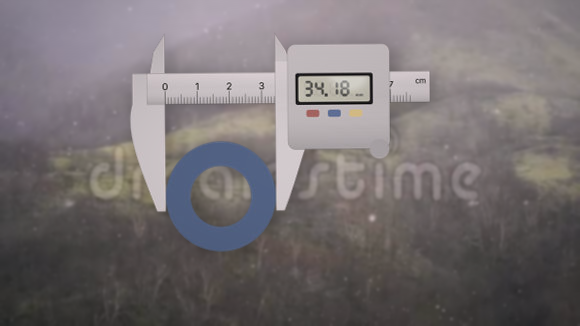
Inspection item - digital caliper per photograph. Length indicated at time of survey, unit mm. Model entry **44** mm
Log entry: **34.18** mm
